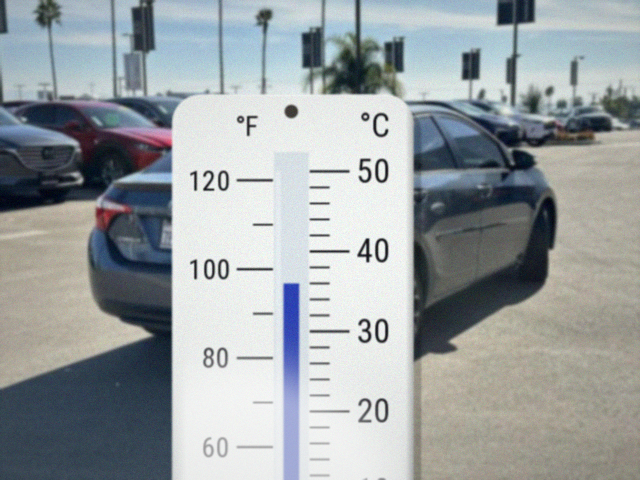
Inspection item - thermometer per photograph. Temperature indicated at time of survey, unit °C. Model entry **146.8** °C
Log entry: **36** °C
